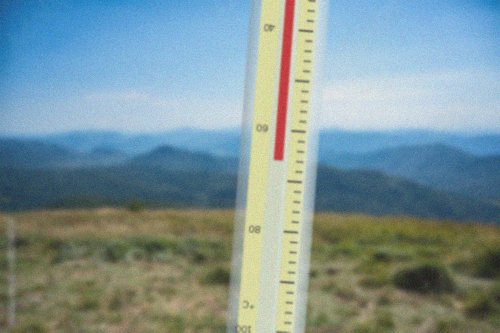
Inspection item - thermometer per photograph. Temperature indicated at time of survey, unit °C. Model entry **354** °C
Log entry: **66** °C
